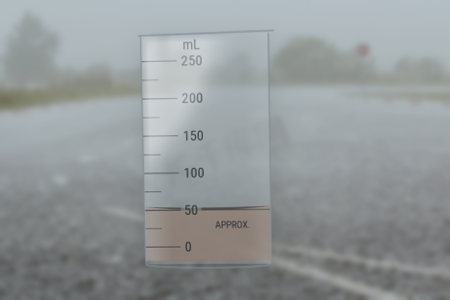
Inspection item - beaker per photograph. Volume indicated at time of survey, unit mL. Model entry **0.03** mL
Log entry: **50** mL
